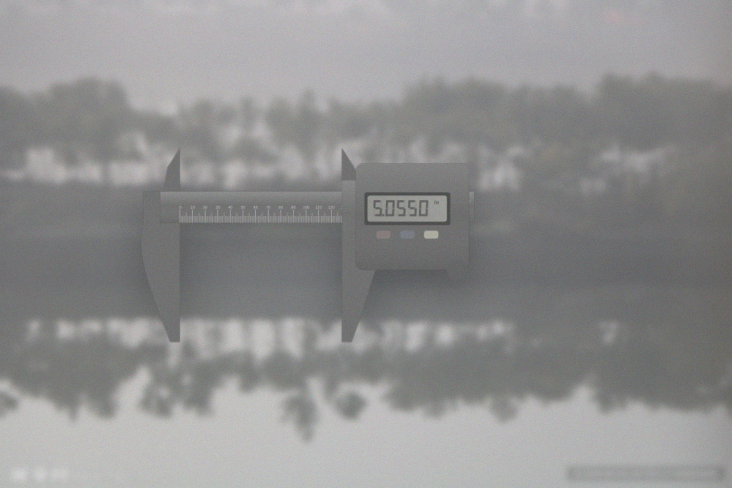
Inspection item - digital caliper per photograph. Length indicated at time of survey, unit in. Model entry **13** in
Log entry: **5.0550** in
